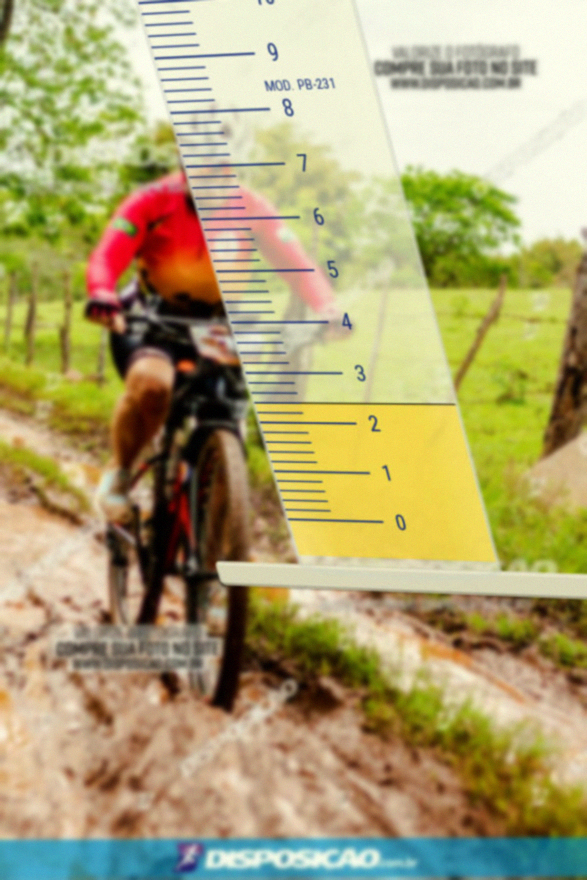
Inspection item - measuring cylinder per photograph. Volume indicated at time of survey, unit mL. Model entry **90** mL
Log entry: **2.4** mL
